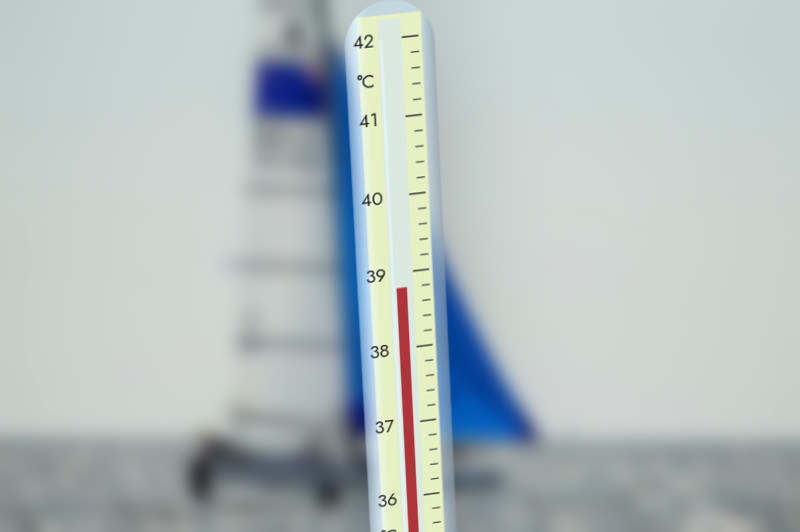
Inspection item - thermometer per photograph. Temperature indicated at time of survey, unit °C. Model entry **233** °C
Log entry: **38.8** °C
